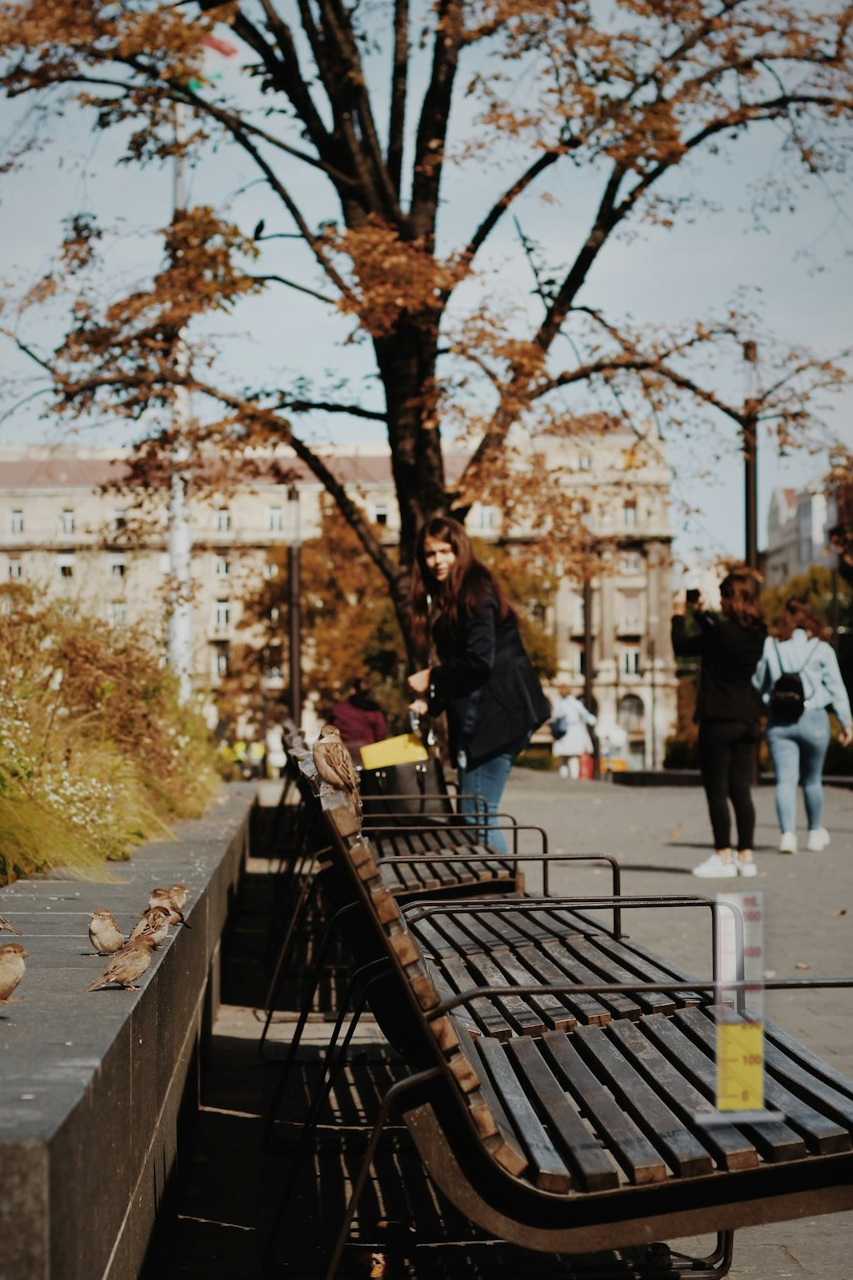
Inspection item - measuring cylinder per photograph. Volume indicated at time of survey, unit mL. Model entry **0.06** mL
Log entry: **200** mL
